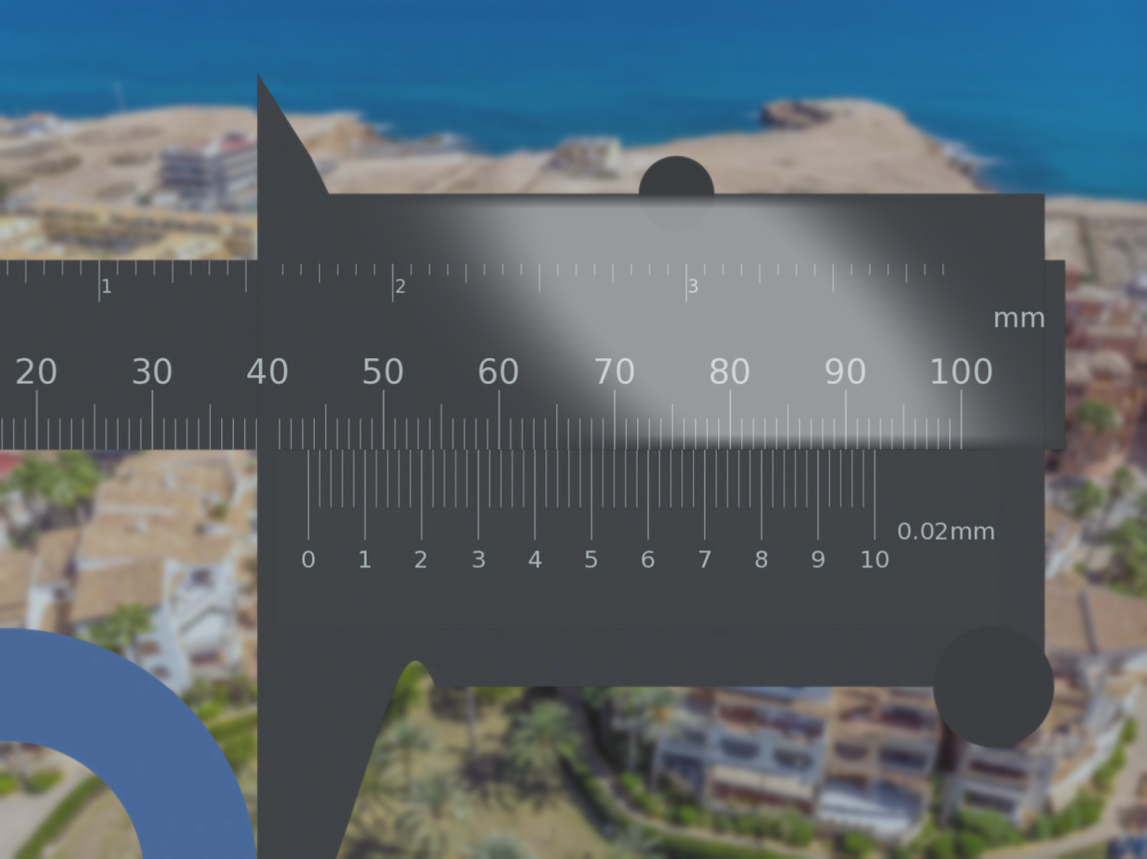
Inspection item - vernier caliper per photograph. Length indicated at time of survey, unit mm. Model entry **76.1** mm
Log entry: **43.5** mm
